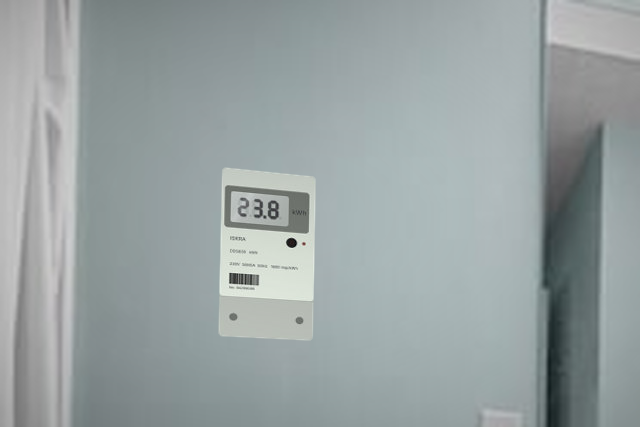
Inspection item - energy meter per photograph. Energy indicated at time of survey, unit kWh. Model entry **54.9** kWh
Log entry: **23.8** kWh
